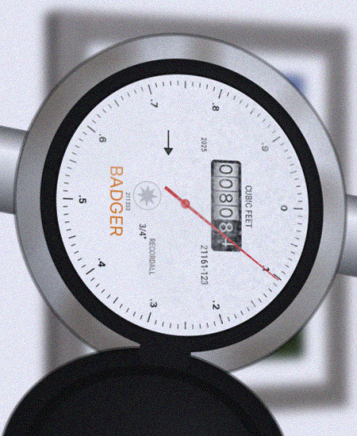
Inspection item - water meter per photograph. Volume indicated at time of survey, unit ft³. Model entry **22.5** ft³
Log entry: **8084.10** ft³
